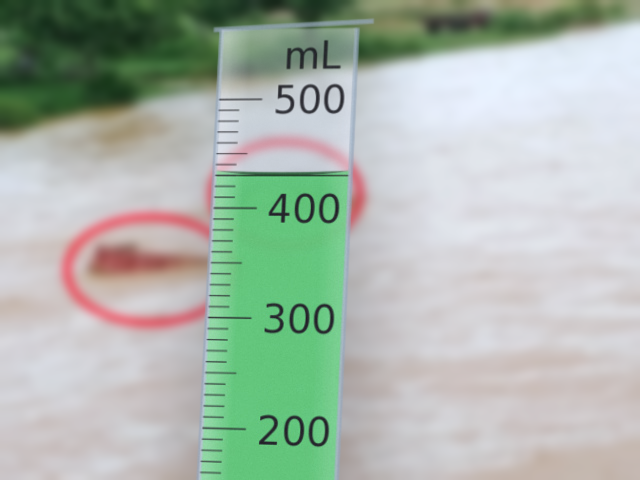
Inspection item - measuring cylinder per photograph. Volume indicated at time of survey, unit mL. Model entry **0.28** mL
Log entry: **430** mL
